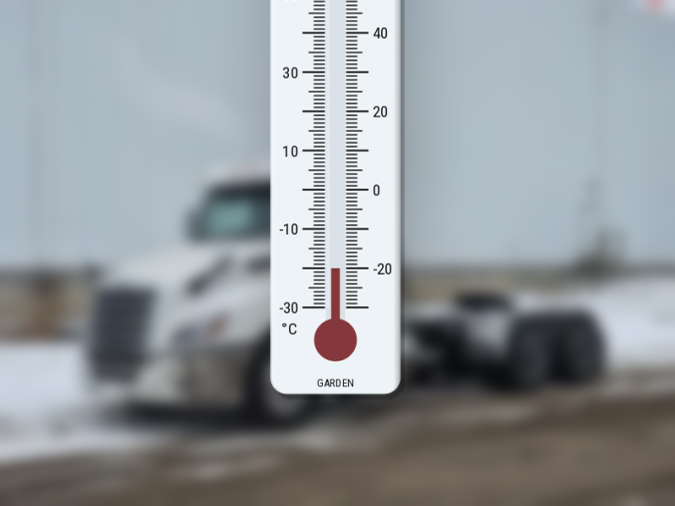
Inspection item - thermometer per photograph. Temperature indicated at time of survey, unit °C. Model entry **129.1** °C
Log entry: **-20** °C
